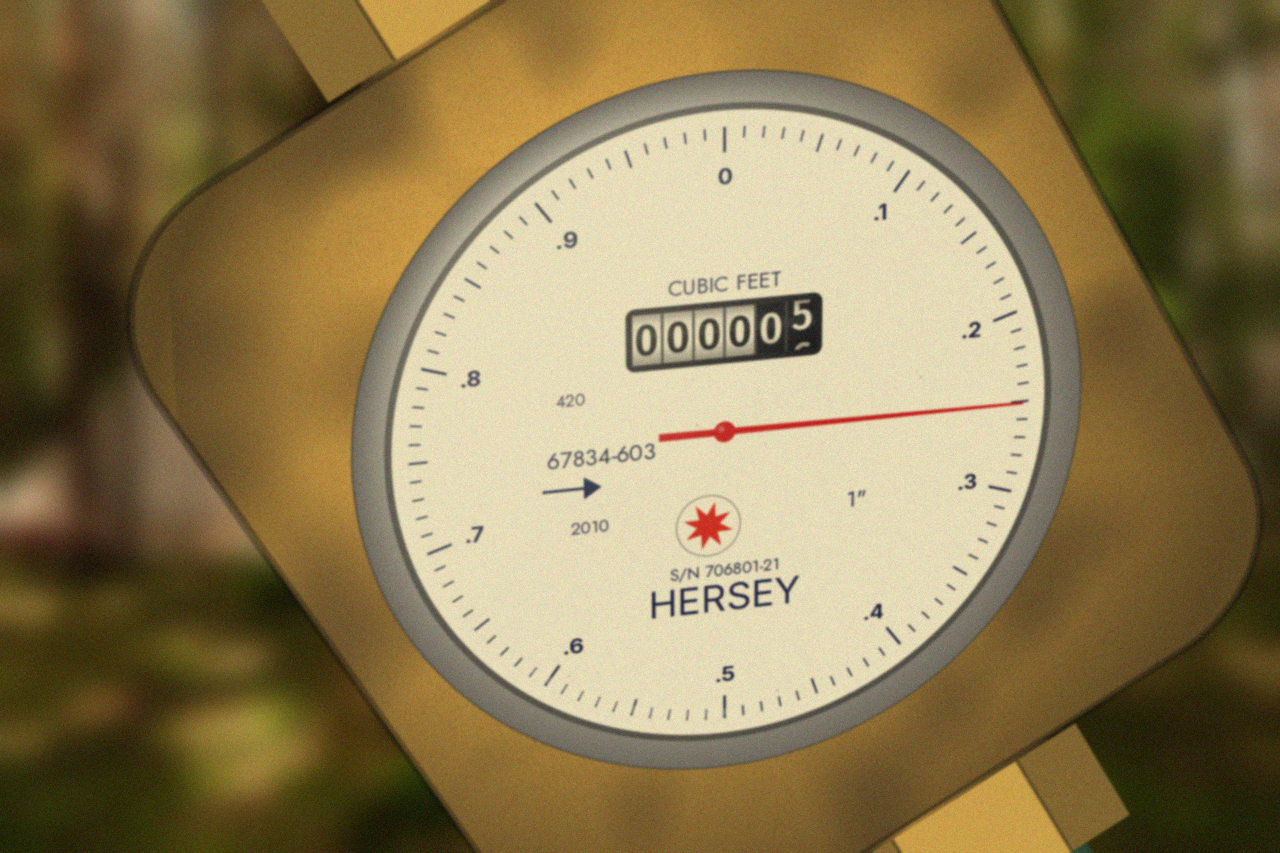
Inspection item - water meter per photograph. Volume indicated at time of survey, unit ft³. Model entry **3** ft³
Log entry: **5.25** ft³
